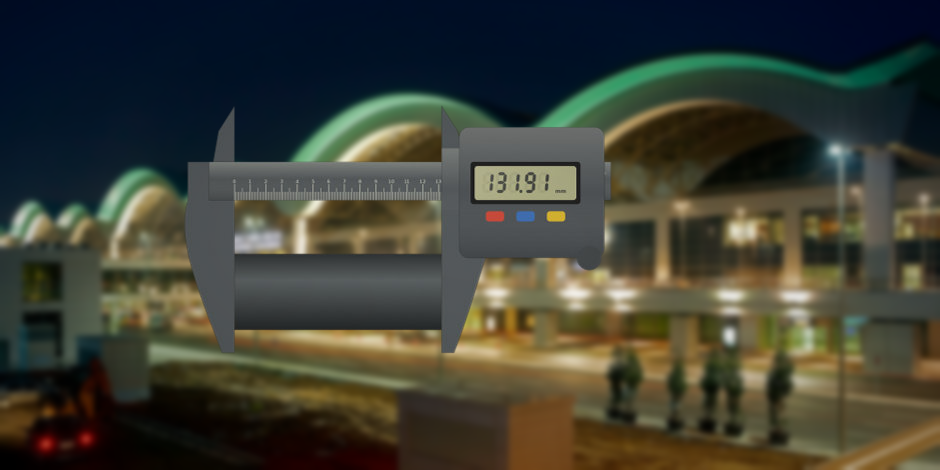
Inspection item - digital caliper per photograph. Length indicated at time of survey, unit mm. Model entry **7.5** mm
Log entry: **131.91** mm
